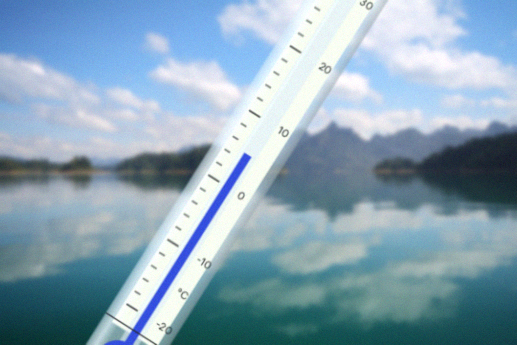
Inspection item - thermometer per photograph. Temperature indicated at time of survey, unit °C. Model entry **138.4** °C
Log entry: **5** °C
